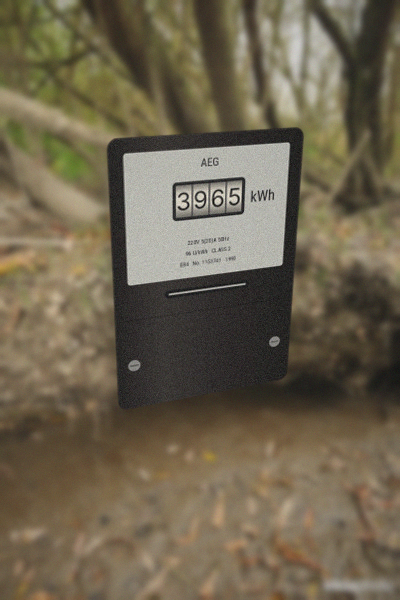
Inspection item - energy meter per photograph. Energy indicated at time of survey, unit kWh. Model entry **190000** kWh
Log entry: **3965** kWh
